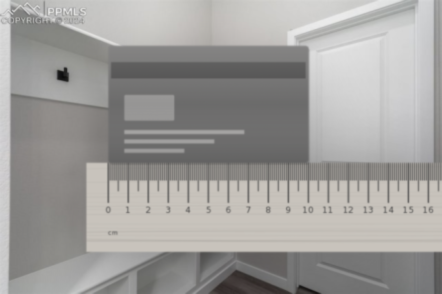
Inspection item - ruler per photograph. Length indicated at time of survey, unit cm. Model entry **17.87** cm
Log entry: **10** cm
